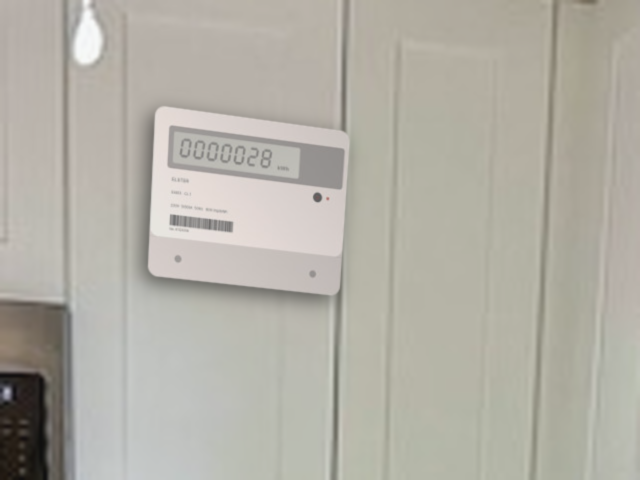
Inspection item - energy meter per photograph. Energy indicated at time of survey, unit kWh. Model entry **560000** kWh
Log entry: **28** kWh
